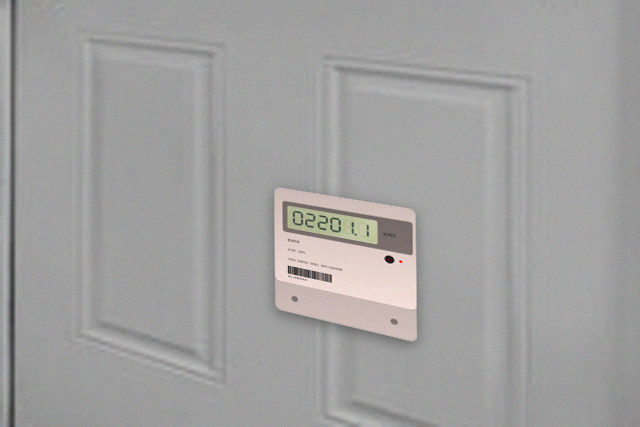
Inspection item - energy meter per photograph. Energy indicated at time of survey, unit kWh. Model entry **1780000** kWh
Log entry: **2201.1** kWh
